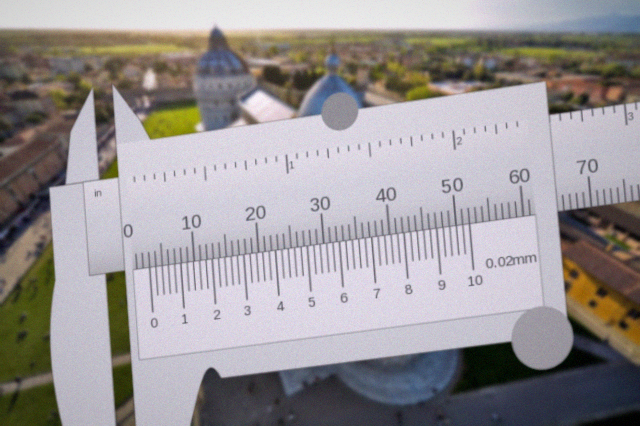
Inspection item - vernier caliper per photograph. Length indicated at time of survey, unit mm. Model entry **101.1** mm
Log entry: **3.0** mm
